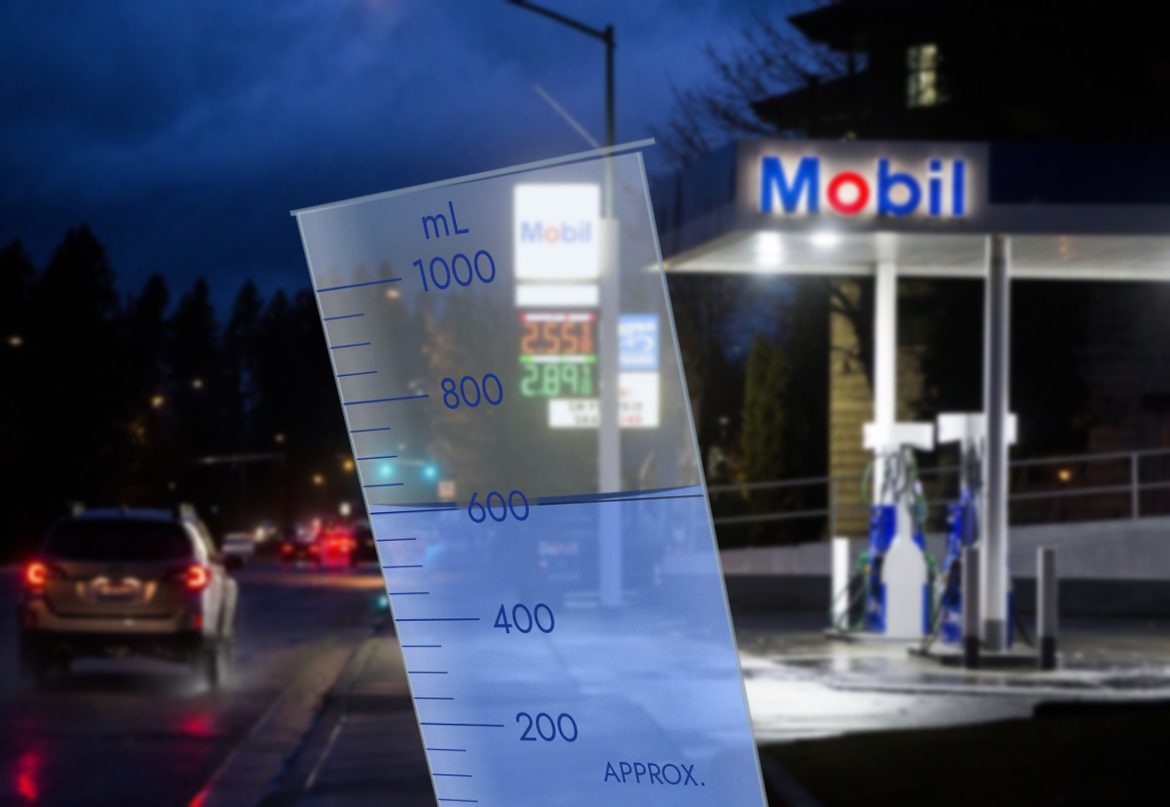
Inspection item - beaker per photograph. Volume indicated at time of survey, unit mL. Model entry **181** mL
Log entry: **600** mL
